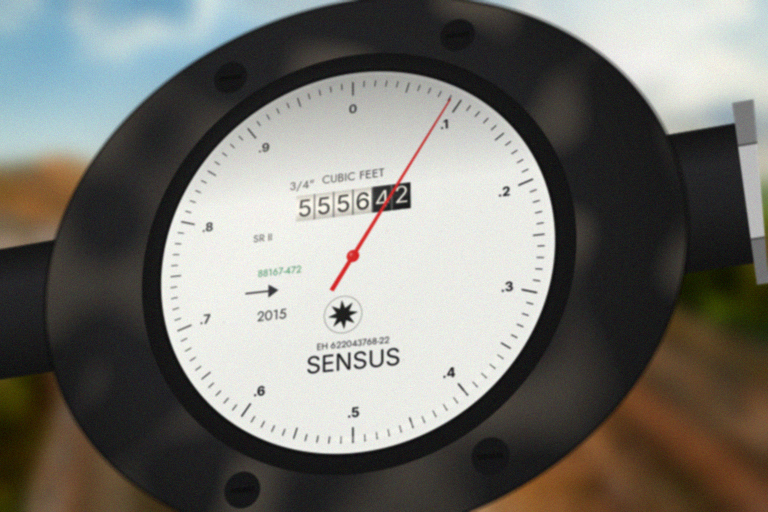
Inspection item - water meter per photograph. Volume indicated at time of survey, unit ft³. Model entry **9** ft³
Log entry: **555642.09** ft³
